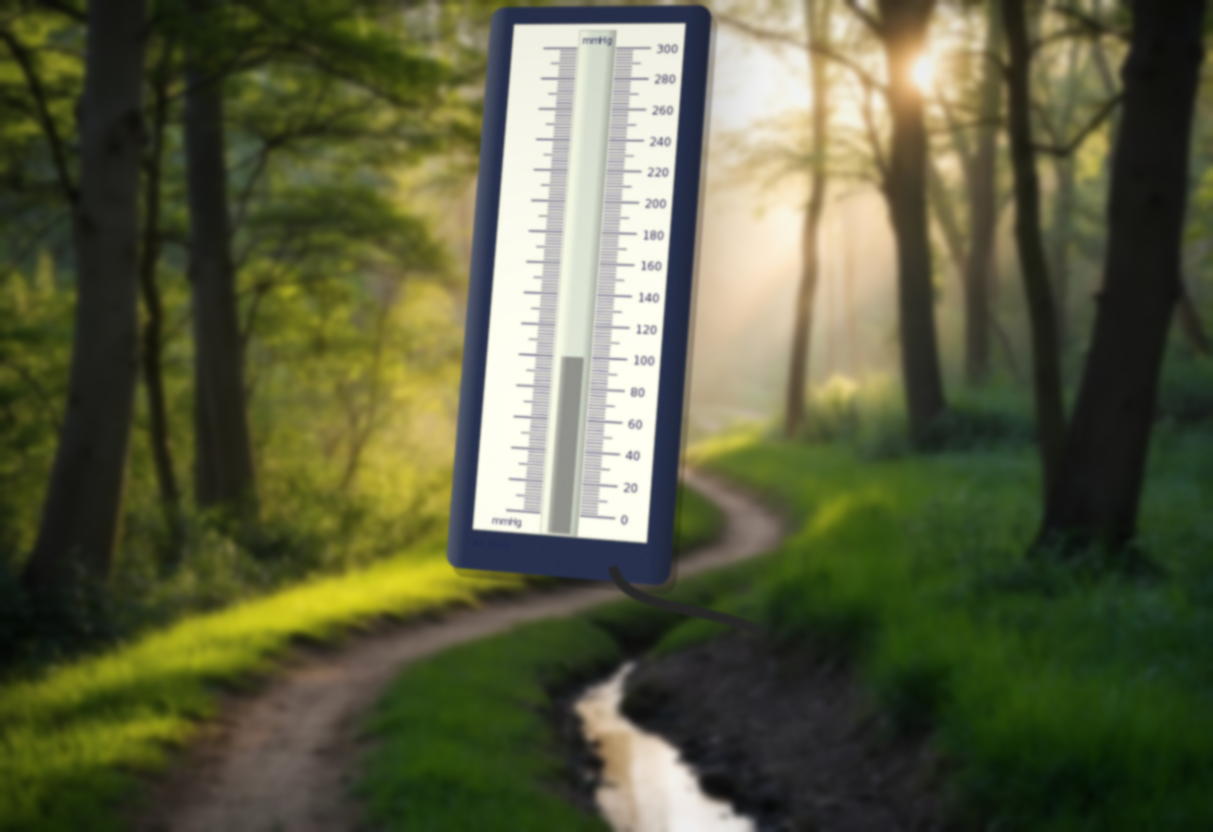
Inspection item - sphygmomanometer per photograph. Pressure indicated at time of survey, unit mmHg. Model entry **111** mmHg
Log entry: **100** mmHg
